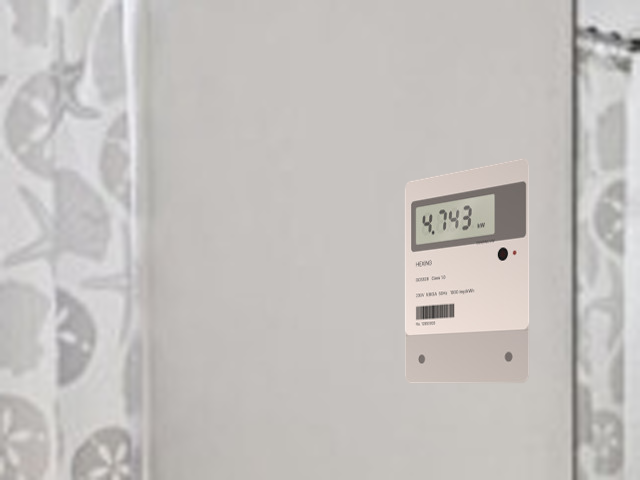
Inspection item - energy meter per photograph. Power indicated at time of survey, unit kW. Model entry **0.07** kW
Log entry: **4.743** kW
